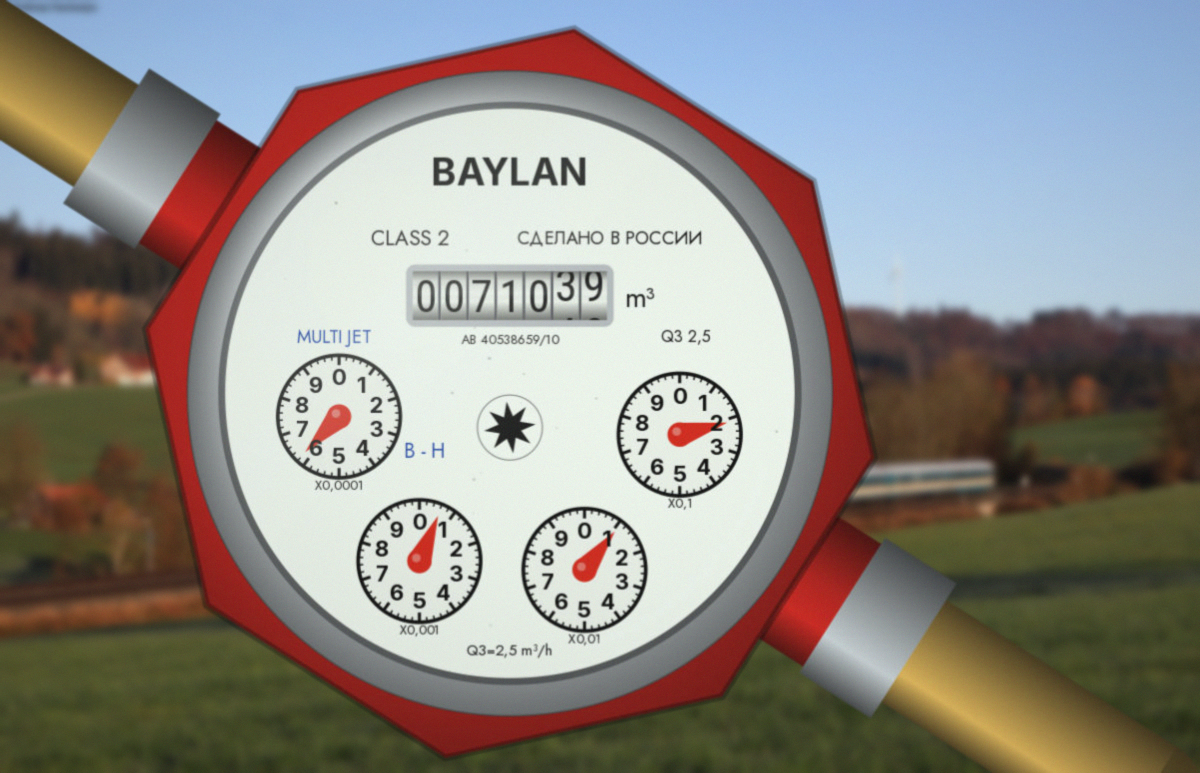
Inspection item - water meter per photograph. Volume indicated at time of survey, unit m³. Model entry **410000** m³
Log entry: **71039.2106** m³
